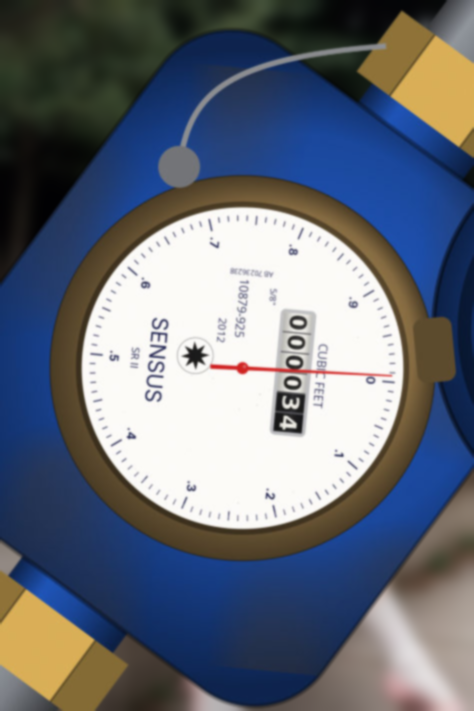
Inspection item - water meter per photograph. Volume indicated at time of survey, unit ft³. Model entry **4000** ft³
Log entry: **33.99** ft³
